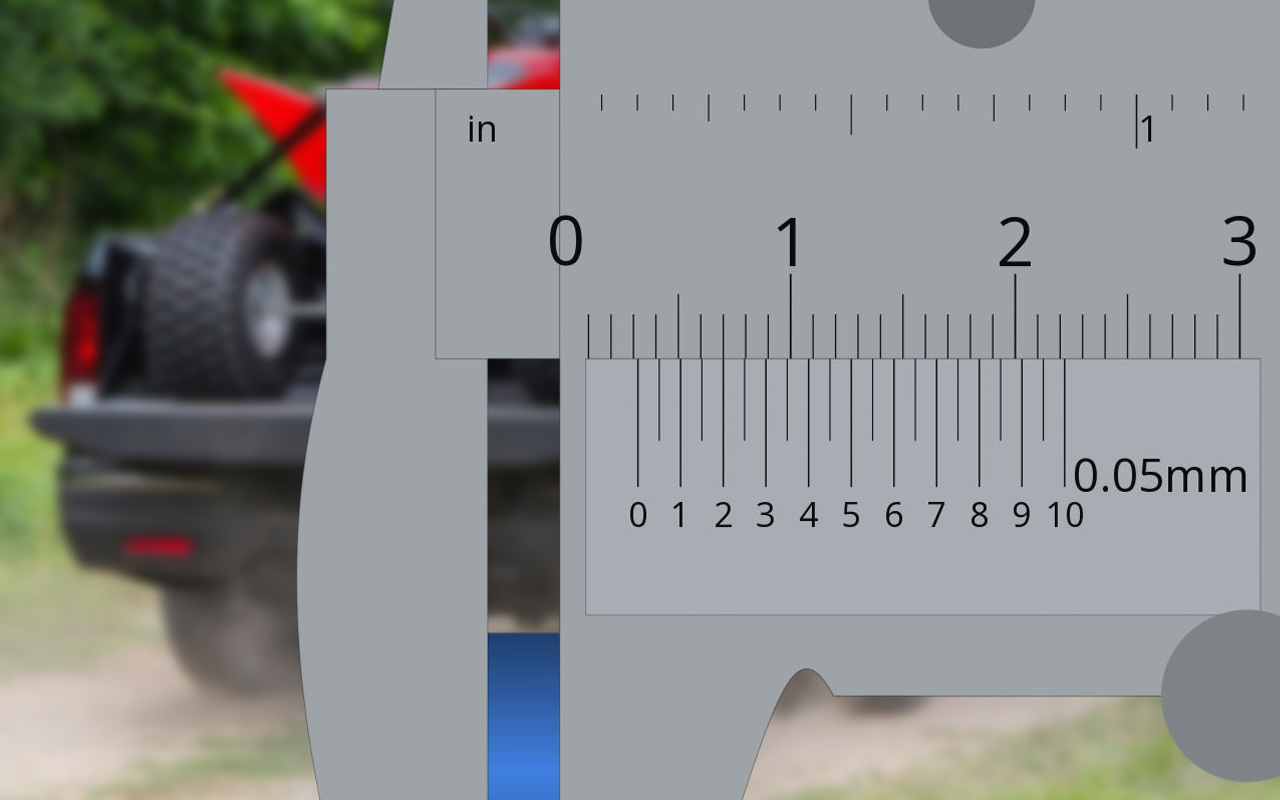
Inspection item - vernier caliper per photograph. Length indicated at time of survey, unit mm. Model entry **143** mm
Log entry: **3.2** mm
